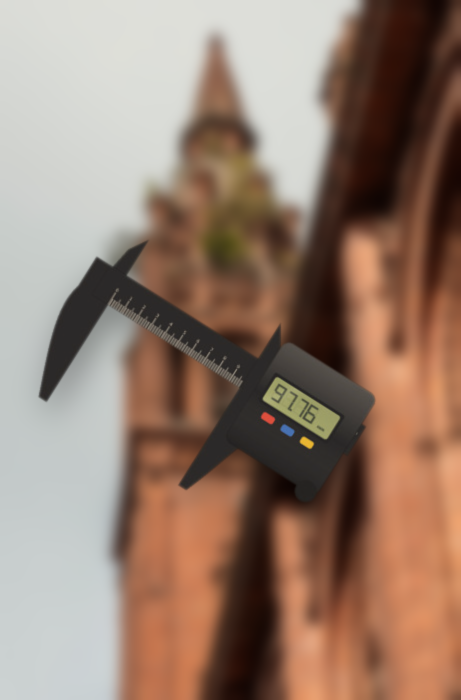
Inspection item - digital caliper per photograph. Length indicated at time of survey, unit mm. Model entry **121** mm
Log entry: **97.76** mm
